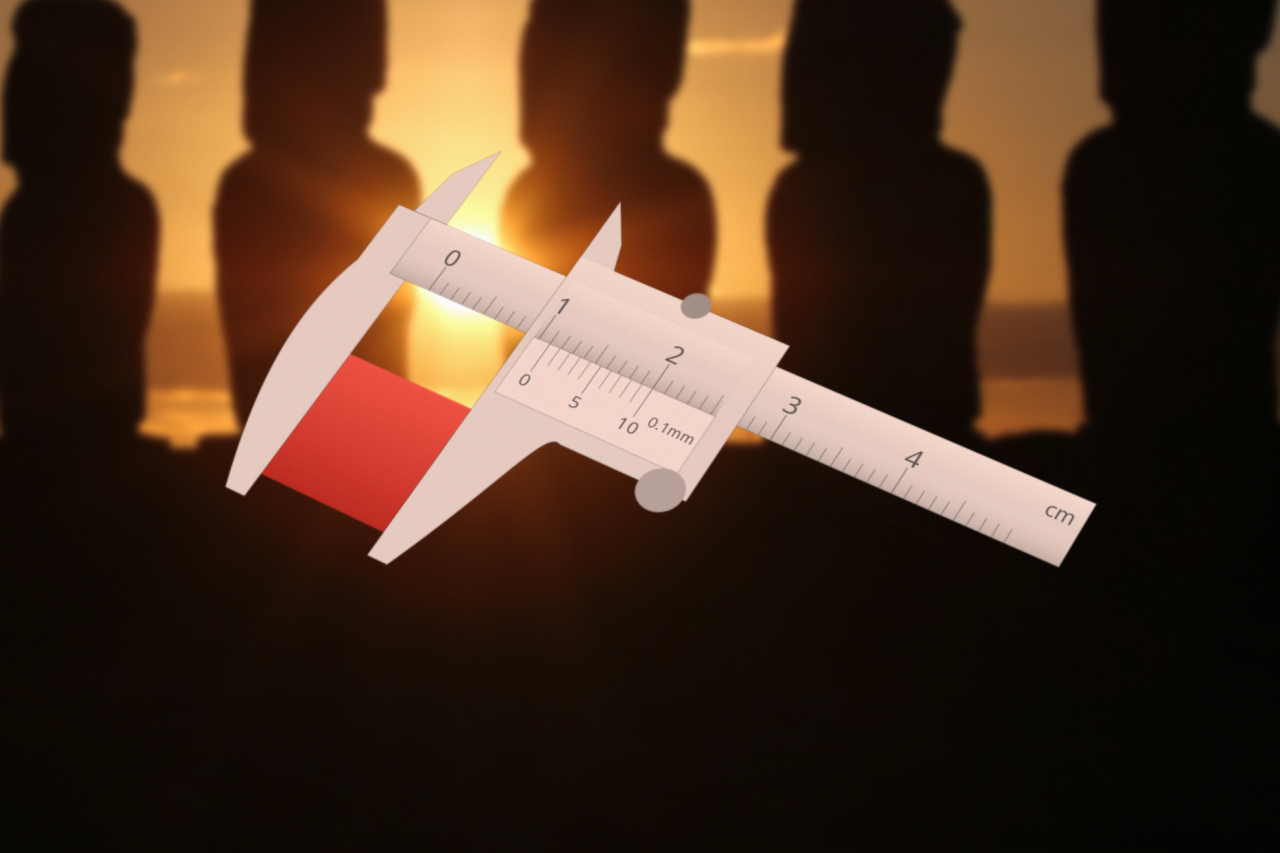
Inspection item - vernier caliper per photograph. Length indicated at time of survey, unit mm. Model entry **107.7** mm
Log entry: **11.0** mm
